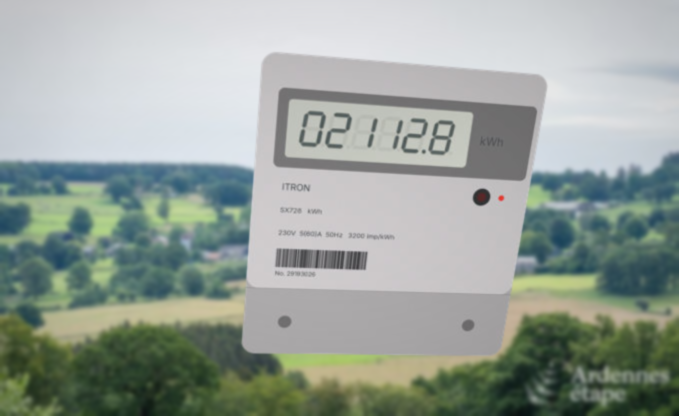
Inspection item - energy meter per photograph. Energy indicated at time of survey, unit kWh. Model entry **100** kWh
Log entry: **2112.8** kWh
